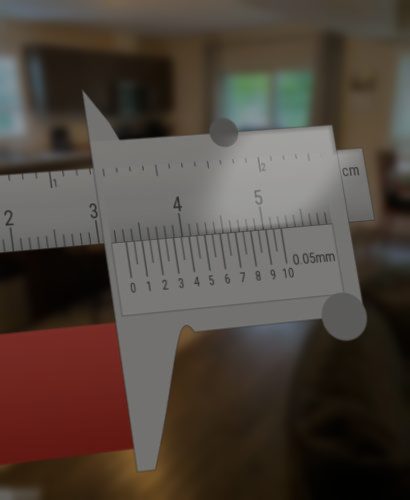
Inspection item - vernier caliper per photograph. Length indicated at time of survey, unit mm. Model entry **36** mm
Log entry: **33.2** mm
